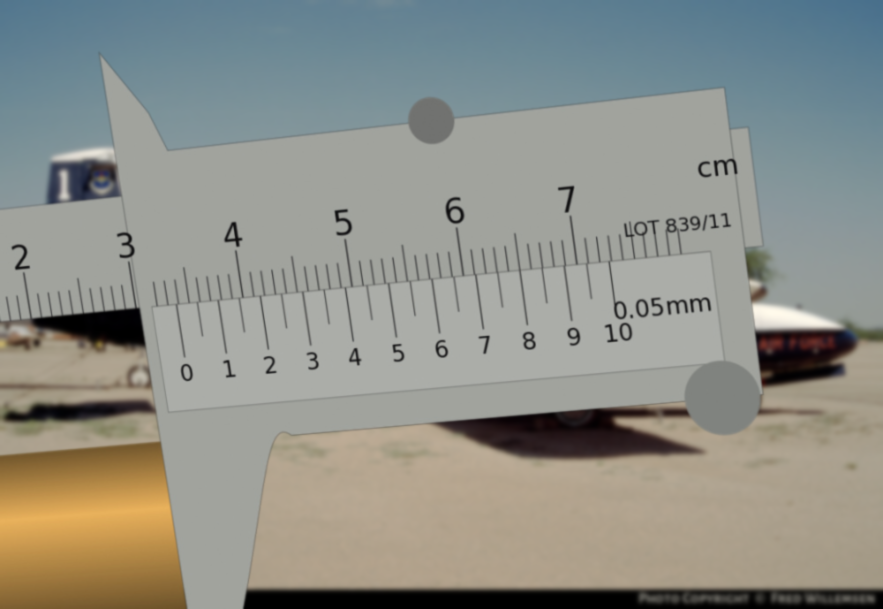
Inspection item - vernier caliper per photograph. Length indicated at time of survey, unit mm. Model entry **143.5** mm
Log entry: **33.8** mm
